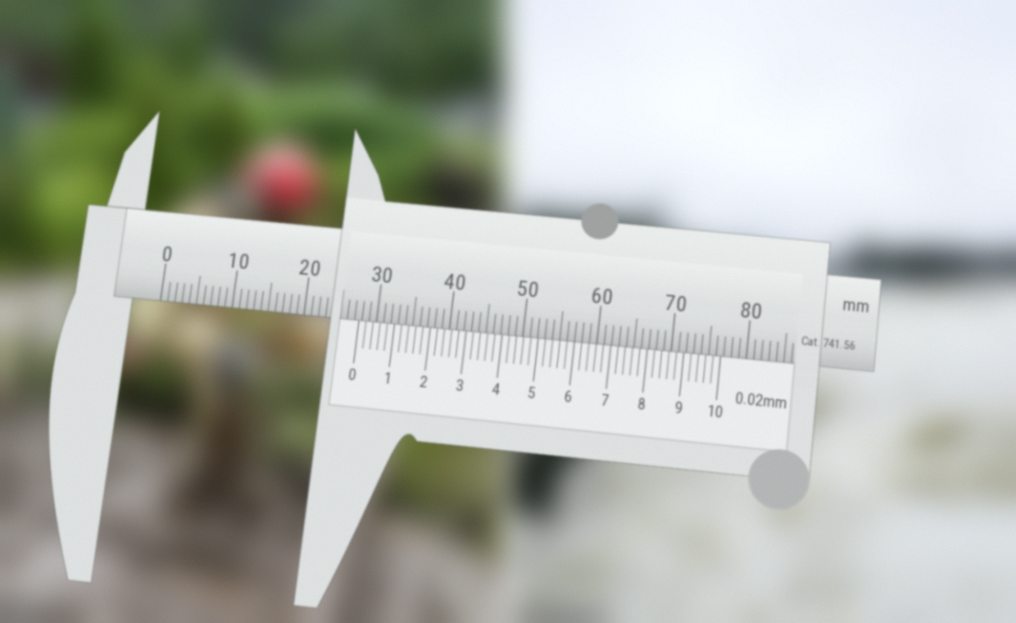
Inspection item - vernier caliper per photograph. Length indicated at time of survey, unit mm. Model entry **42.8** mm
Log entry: **27.6** mm
